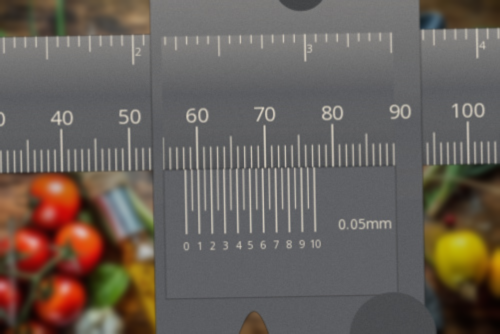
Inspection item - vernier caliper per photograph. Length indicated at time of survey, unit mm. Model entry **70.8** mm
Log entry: **58.2** mm
